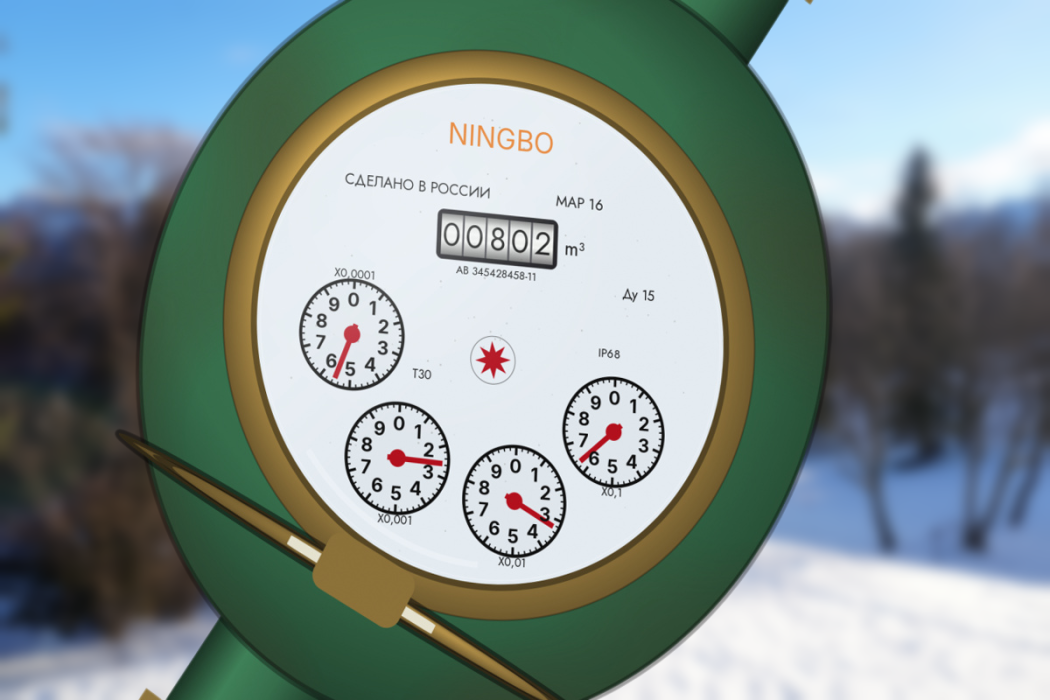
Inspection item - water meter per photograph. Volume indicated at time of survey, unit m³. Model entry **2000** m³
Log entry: **802.6325** m³
